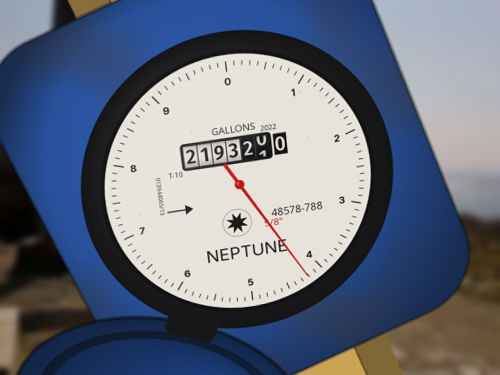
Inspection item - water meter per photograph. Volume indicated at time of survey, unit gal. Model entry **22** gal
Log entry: **2193204.2** gal
